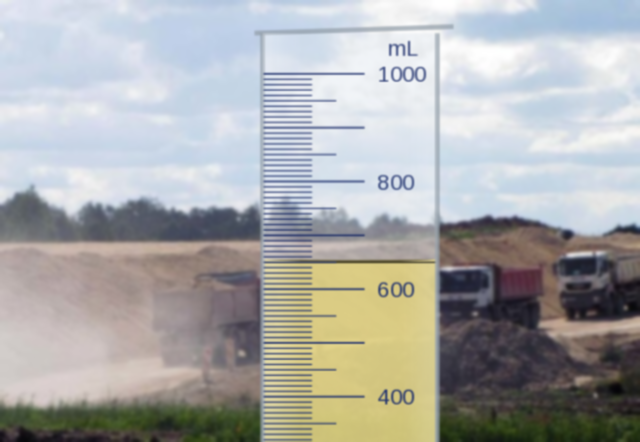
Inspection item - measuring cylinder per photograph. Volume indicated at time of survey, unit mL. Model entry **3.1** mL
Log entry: **650** mL
